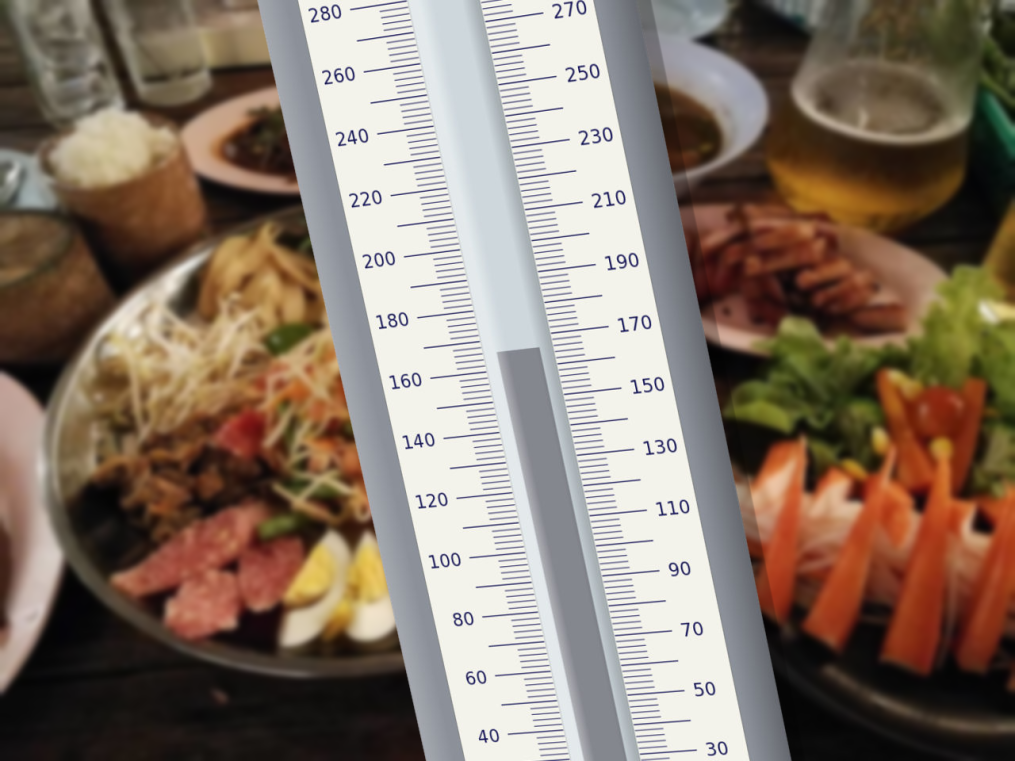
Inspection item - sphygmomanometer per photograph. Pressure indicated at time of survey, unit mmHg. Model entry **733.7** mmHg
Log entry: **166** mmHg
